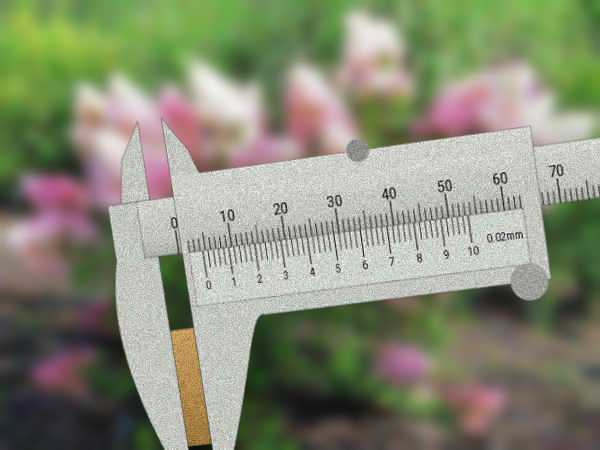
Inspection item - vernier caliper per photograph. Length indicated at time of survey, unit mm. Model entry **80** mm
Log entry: **4.5** mm
